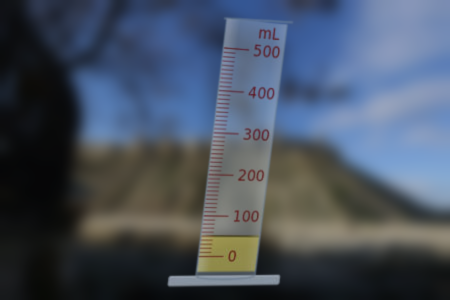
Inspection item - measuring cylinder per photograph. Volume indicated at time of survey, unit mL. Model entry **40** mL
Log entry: **50** mL
